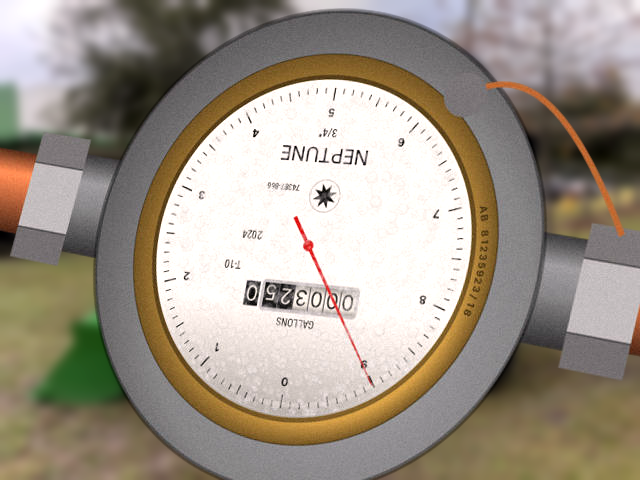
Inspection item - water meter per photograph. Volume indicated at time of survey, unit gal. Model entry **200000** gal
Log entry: **3249.0** gal
